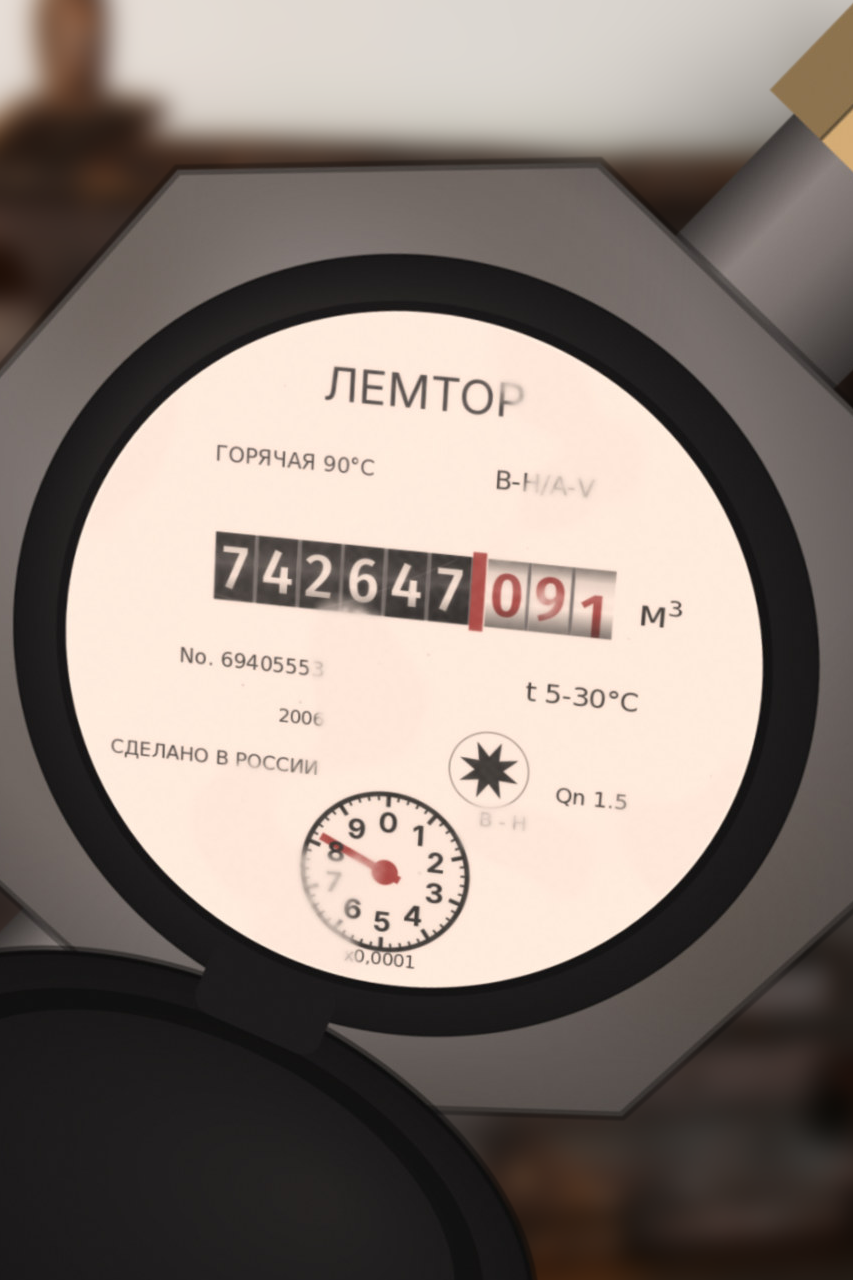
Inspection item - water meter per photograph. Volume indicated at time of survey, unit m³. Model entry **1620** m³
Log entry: **742647.0908** m³
